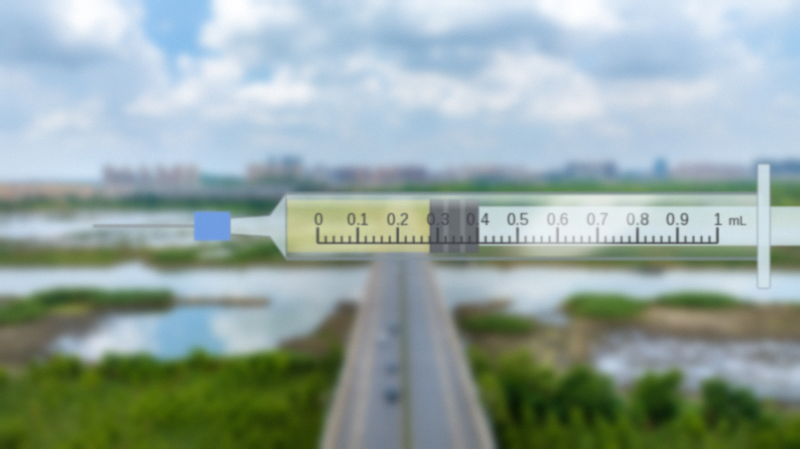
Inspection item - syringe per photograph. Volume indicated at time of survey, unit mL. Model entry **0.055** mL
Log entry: **0.28** mL
